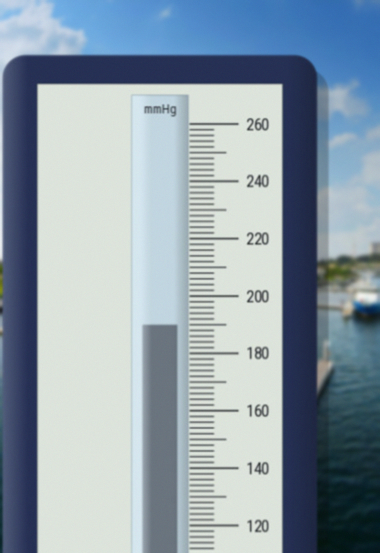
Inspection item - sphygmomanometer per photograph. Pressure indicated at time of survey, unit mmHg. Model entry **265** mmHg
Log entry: **190** mmHg
